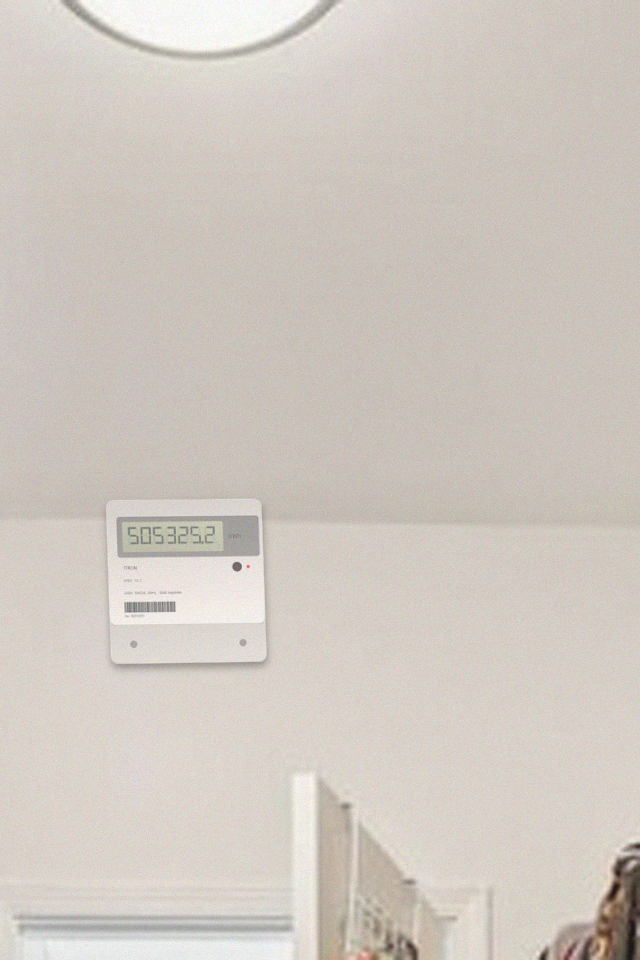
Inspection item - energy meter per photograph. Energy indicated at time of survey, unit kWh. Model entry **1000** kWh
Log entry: **505325.2** kWh
